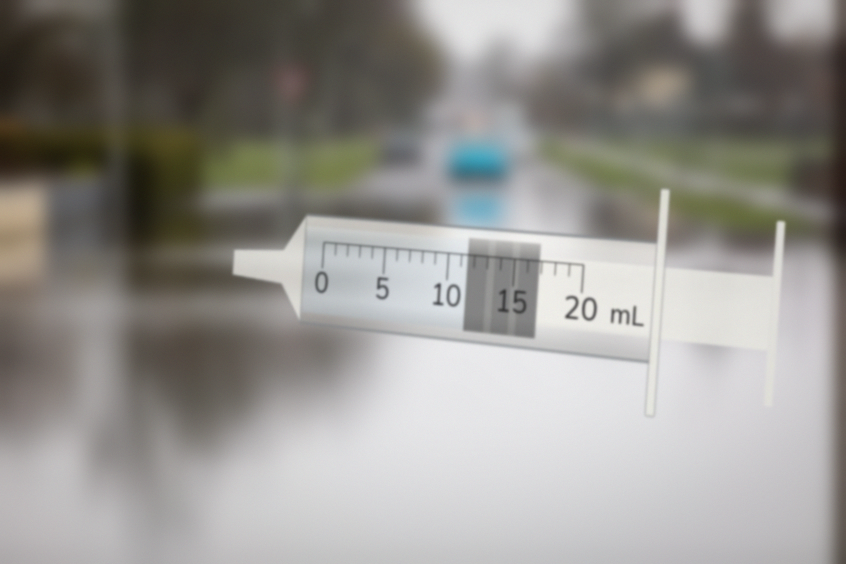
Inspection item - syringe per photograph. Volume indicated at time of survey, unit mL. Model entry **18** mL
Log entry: **11.5** mL
